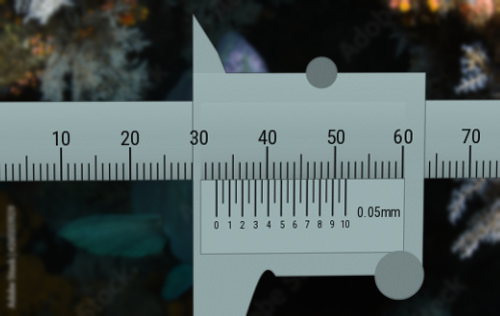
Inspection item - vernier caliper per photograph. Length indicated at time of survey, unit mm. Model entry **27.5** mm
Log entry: **32.6** mm
